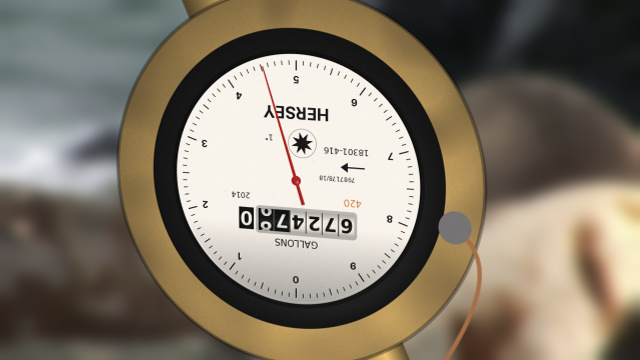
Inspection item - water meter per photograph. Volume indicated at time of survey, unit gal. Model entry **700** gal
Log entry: **6724784.5** gal
